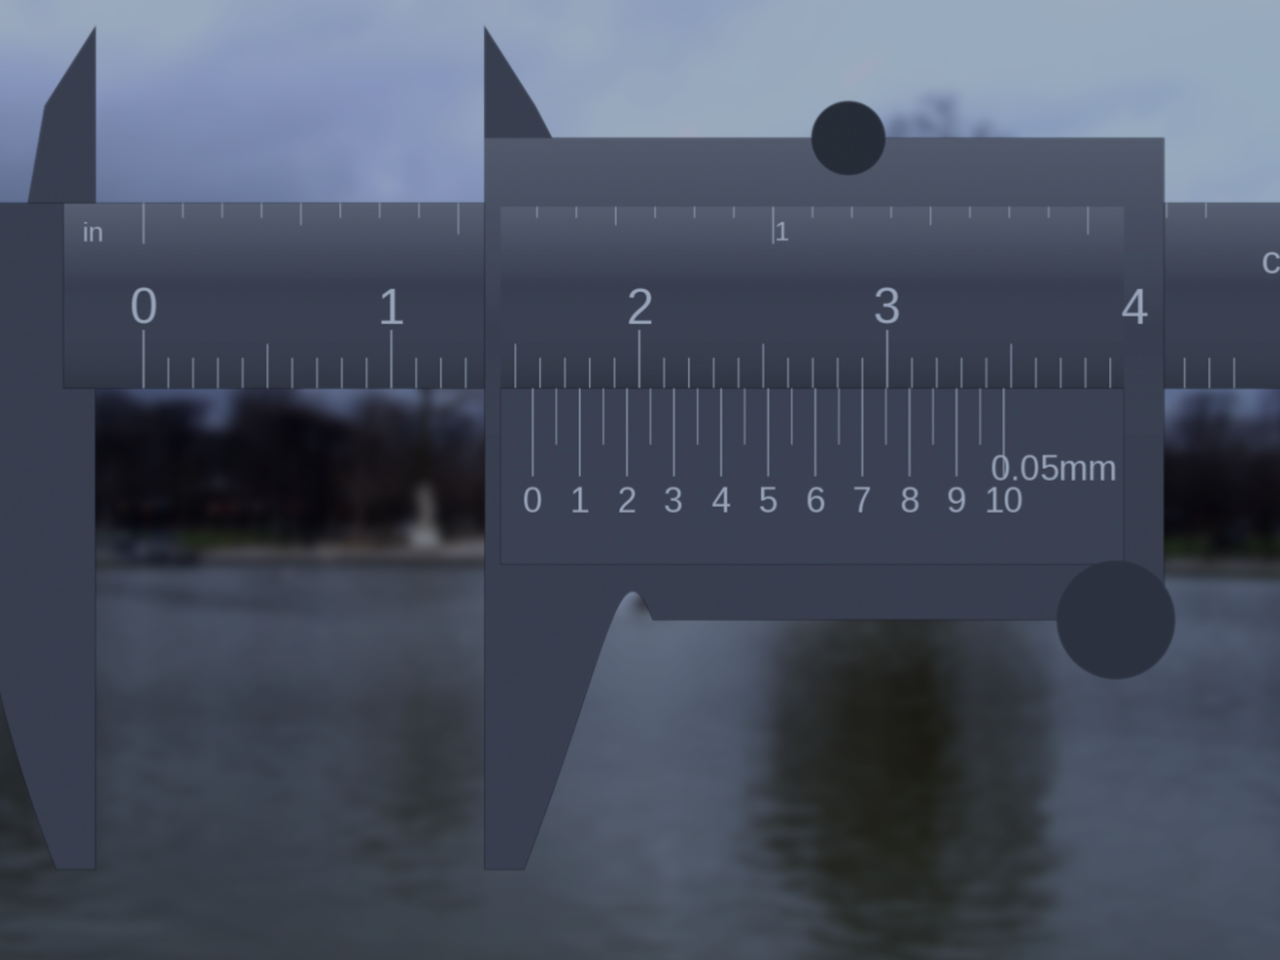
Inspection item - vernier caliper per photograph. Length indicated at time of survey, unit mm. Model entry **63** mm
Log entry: **15.7** mm
